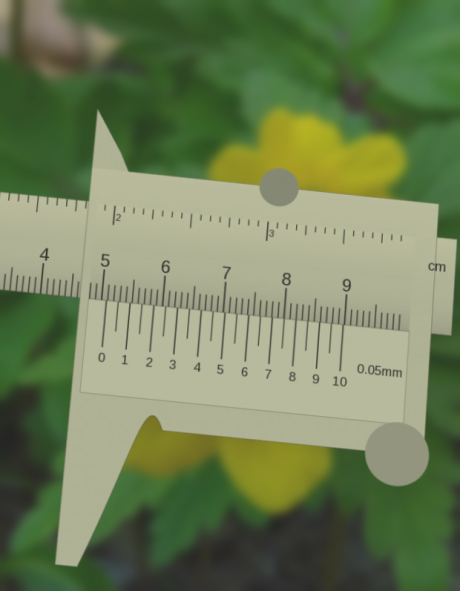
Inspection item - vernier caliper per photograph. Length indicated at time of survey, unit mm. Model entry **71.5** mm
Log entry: **50.8** mm
